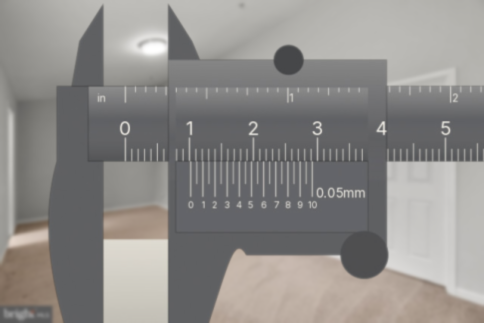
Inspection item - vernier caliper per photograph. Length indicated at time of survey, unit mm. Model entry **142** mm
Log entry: **10.2** mm
